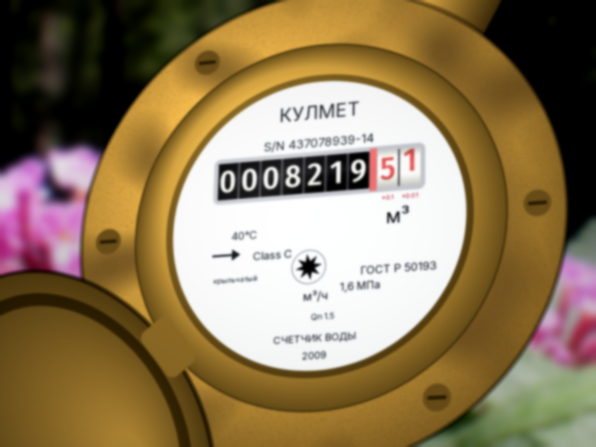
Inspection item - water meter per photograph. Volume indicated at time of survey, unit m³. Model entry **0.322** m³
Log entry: **8219.51** m³
